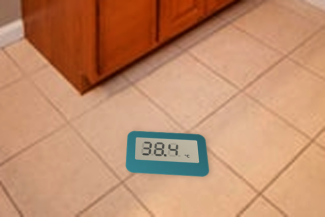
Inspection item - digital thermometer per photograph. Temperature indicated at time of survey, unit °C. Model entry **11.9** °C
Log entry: **38.4** °C
